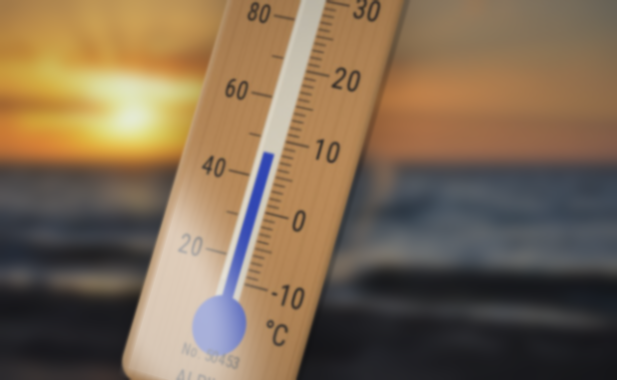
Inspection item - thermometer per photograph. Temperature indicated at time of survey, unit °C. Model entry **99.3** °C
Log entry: **8** °C
